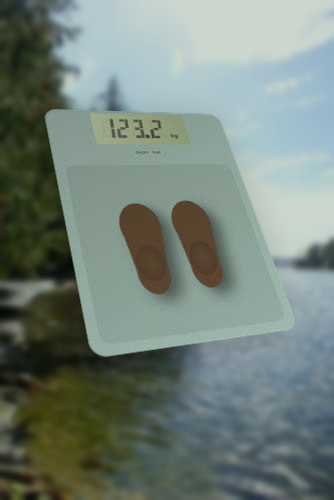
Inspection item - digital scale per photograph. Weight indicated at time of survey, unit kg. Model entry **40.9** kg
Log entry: **123.2** kg
